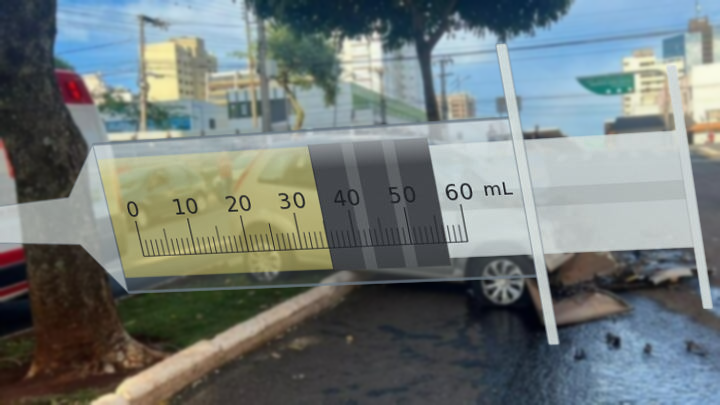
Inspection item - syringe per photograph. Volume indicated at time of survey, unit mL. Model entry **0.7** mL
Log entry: **35** mL
